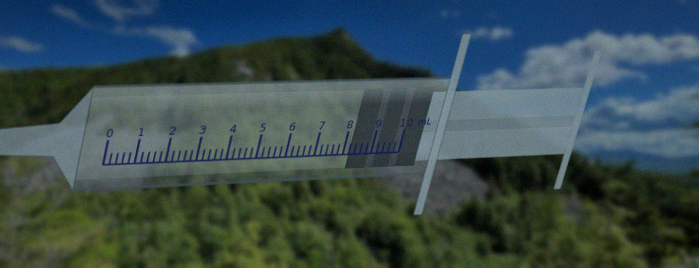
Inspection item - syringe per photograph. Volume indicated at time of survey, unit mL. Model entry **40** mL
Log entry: **8.2** mL
